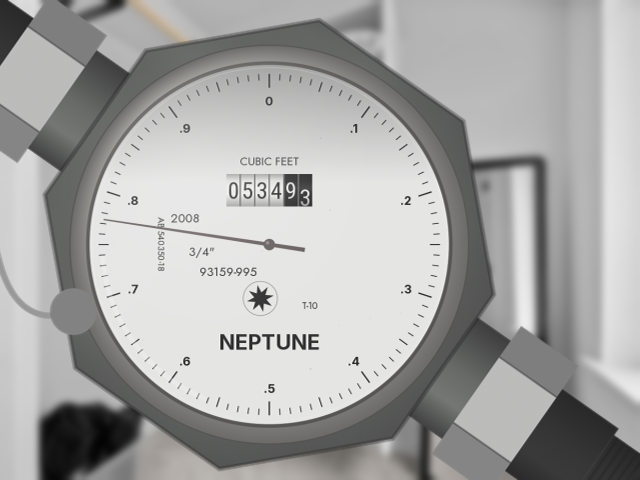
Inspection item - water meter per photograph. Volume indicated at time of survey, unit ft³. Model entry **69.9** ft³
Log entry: **53492.77** ft³
